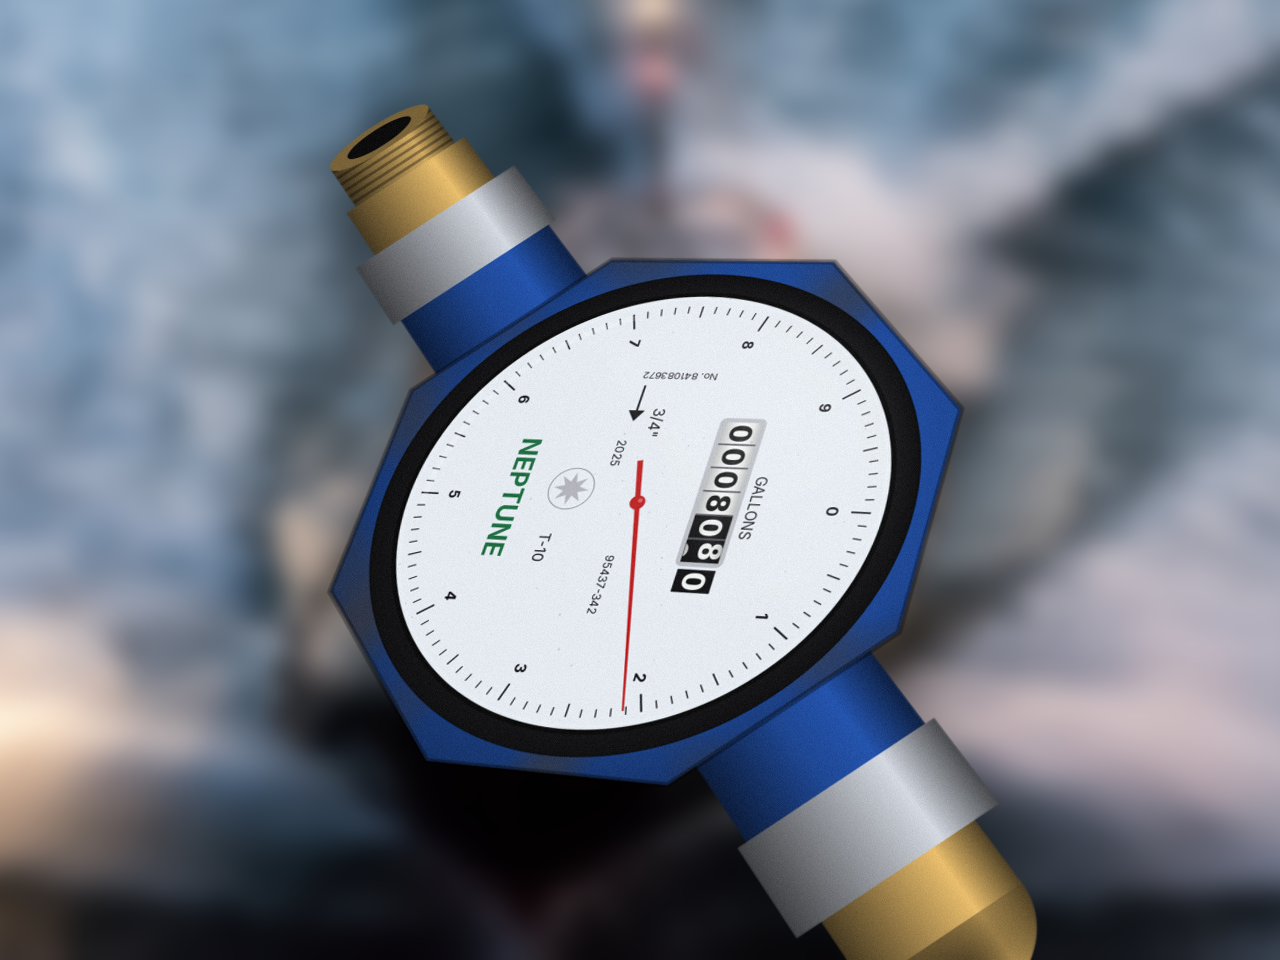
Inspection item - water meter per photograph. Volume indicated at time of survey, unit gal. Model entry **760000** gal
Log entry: **8082.1** gal
